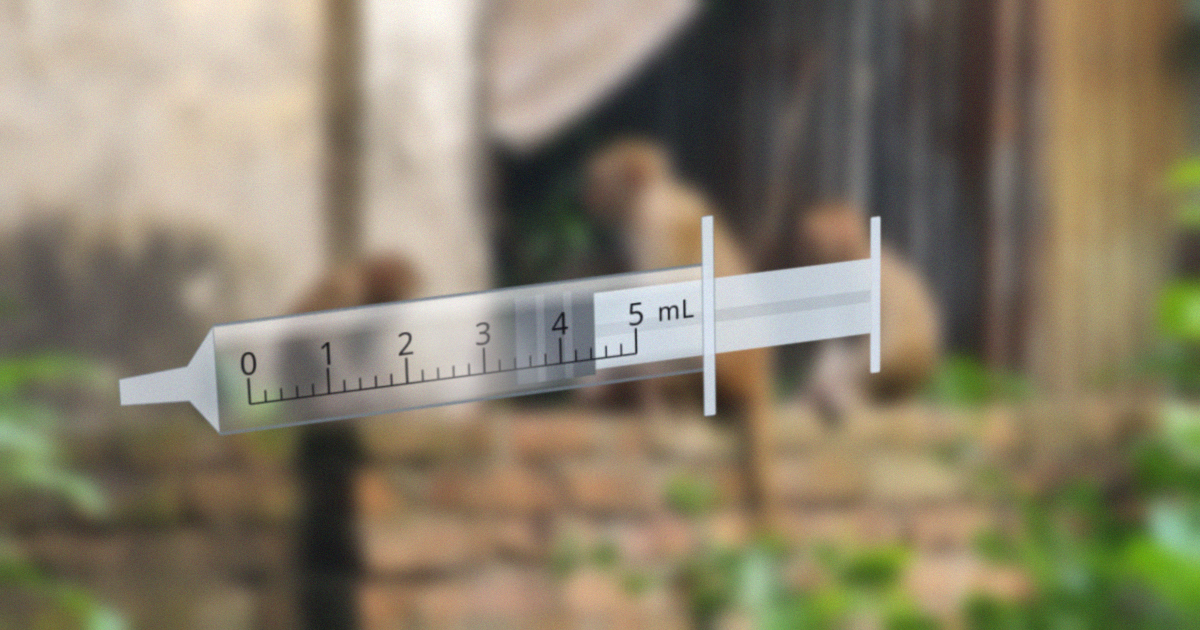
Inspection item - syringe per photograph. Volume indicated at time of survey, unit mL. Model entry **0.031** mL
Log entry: **3.4** mL
